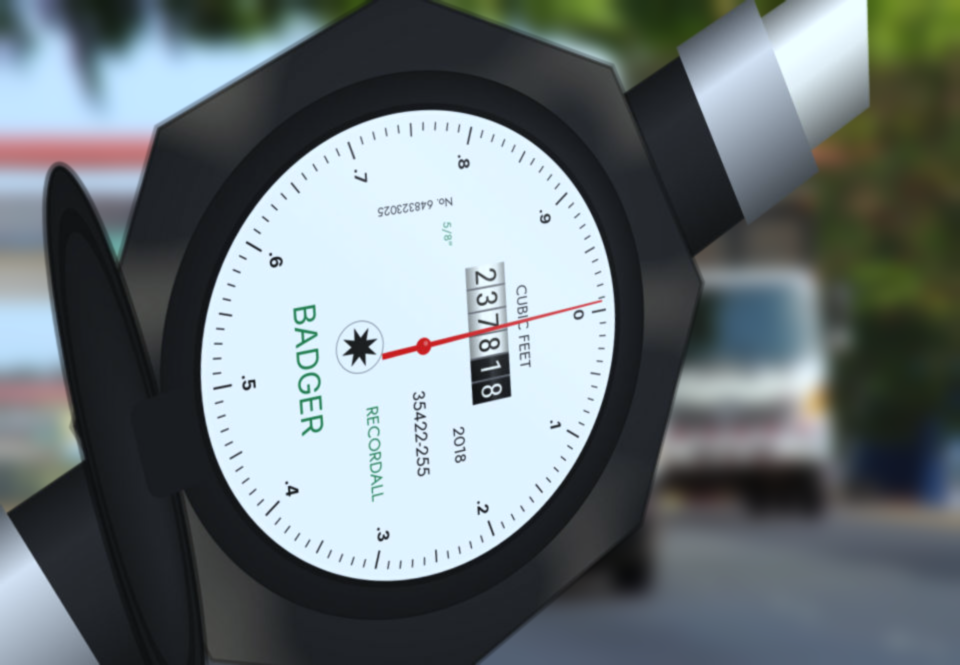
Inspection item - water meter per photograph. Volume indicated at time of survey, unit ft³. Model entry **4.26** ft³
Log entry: **237817.99** ft³
